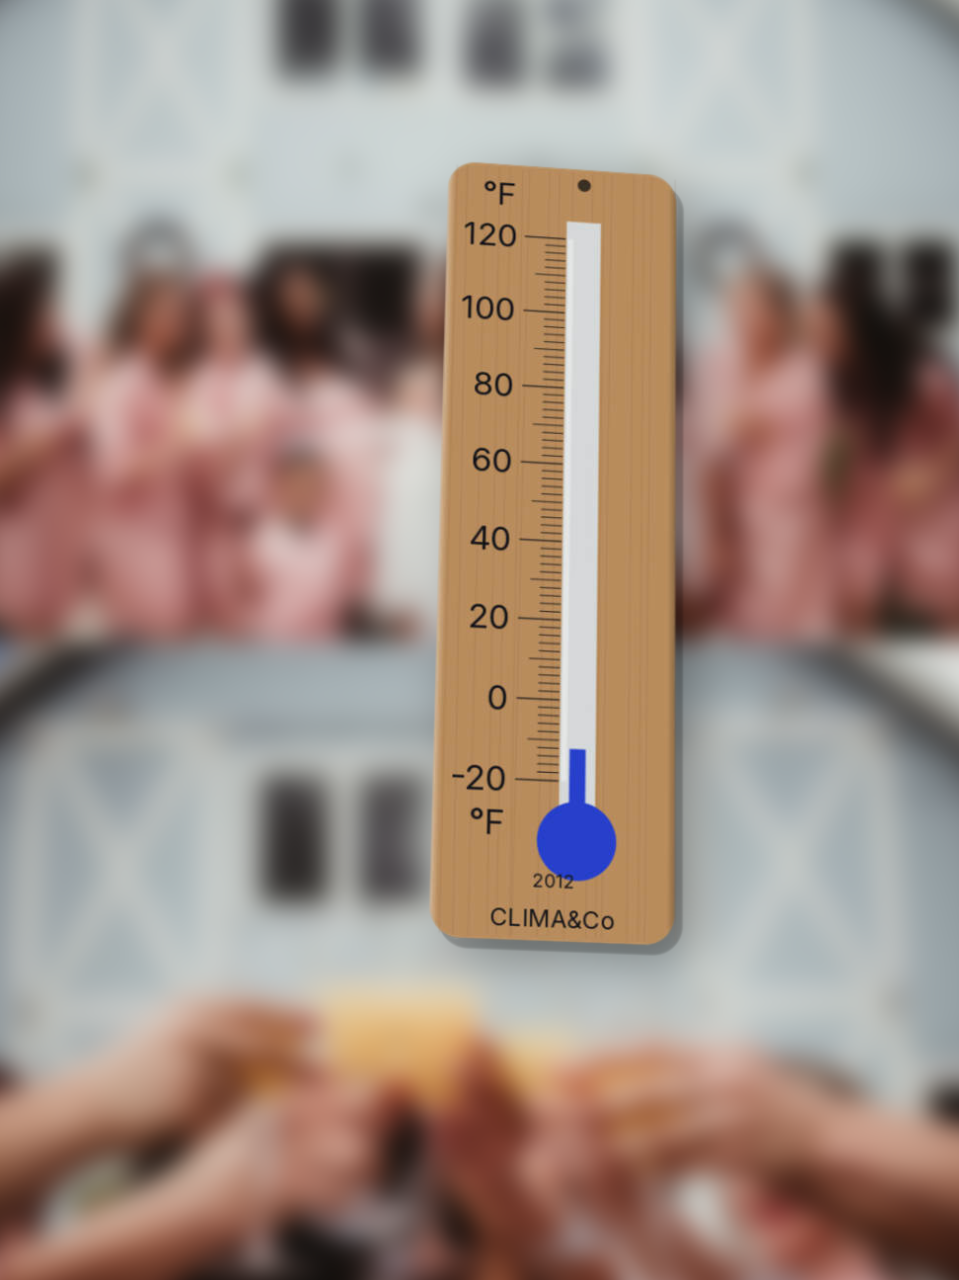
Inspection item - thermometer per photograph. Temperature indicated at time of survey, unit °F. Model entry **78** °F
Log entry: **-12** °F
